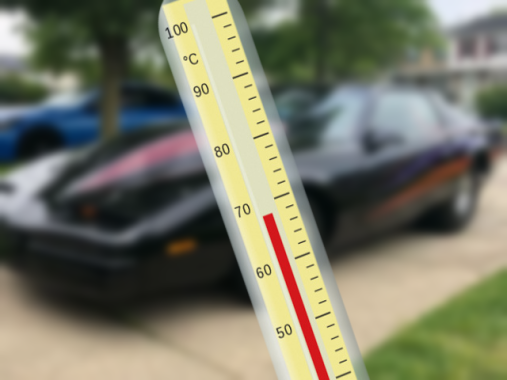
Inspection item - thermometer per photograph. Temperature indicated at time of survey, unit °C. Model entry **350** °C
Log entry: **68** °C
